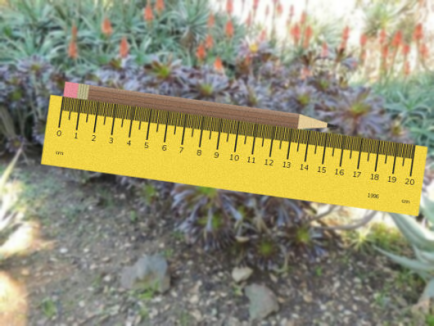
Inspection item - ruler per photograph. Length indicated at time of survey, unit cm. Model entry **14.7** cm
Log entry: **15.5** cm
